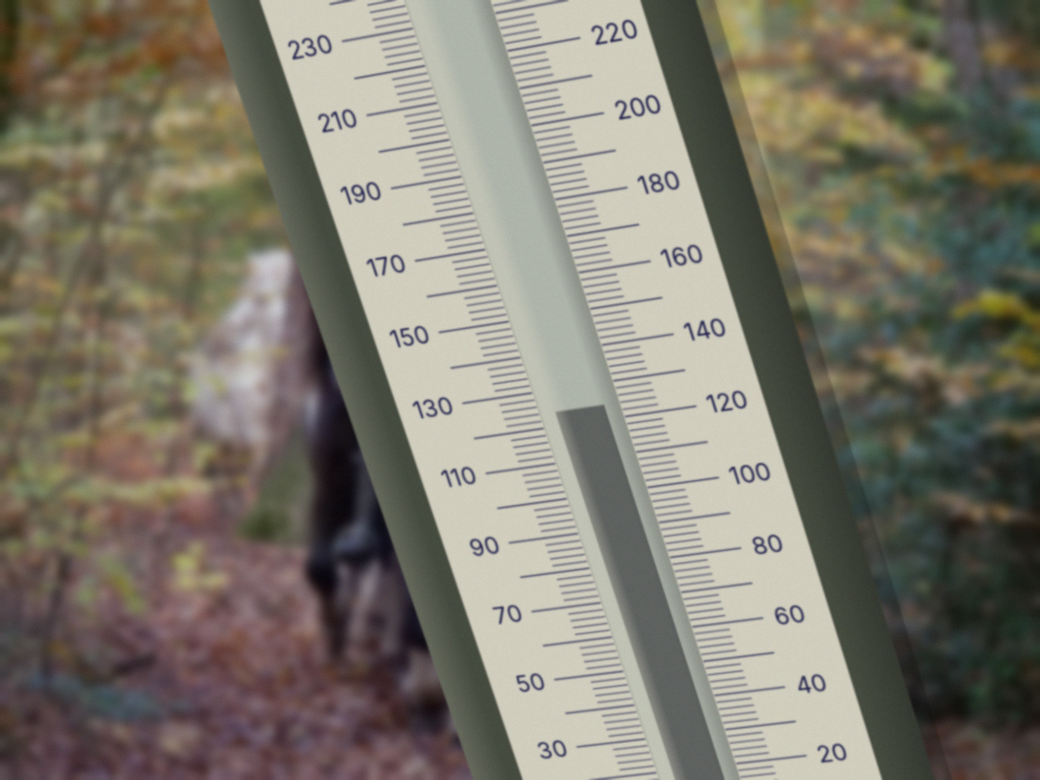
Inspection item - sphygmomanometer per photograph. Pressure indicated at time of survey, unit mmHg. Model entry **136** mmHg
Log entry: **124** mmHg
